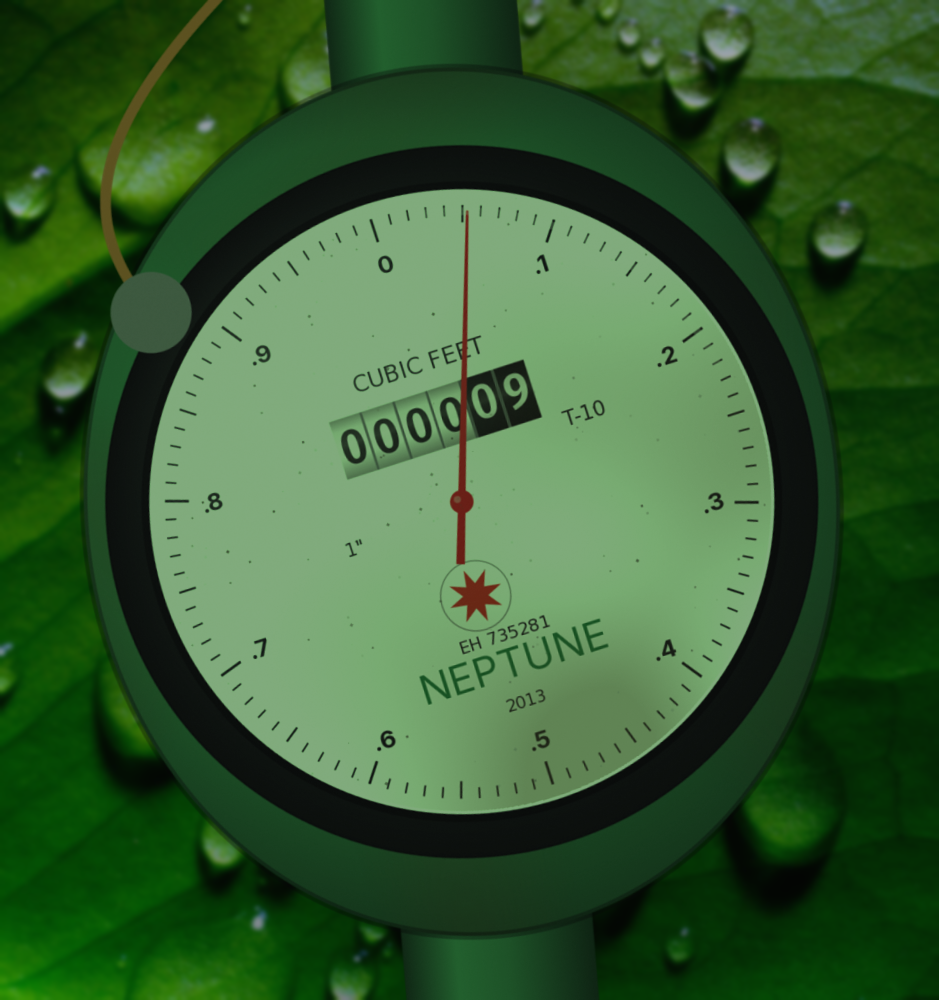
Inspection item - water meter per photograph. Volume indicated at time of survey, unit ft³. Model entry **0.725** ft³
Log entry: **9.05** ft³
